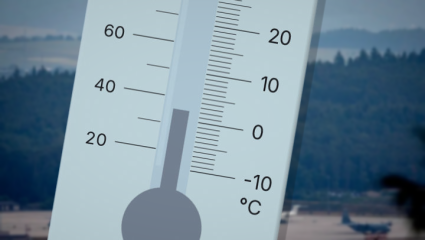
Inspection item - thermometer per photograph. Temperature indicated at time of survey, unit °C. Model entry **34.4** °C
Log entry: **2** °C
